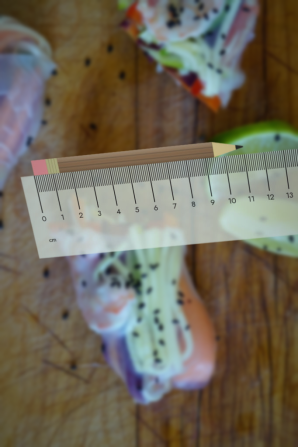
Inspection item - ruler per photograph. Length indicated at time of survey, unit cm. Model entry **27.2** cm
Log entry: **11** cm
